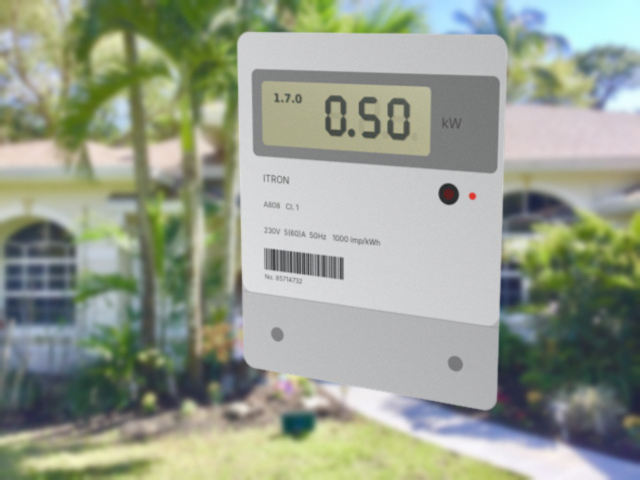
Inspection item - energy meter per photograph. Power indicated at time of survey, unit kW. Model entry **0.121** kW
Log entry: **0.50** kW
